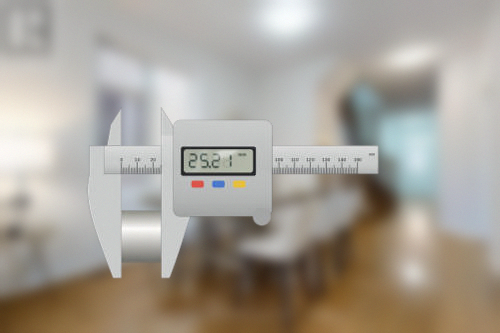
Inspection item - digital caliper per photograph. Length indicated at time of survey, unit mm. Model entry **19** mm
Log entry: **25.21** mm
